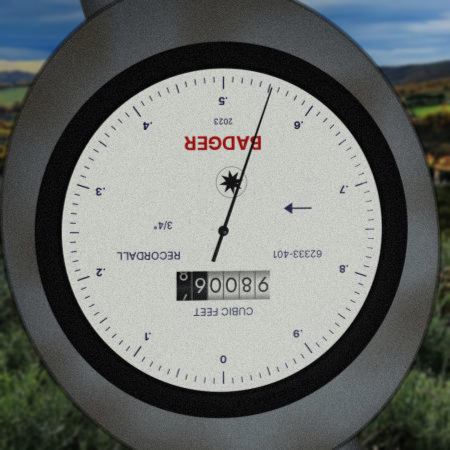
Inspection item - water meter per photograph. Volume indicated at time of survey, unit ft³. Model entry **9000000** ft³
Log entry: **980067.55** ft³
